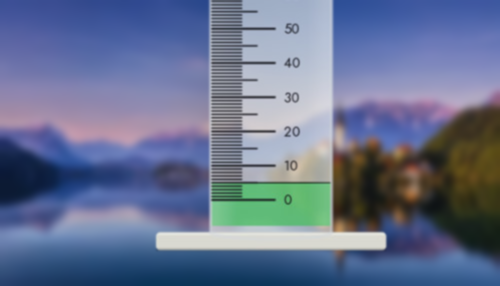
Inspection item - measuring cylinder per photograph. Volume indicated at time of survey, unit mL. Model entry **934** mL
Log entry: **5** mL
